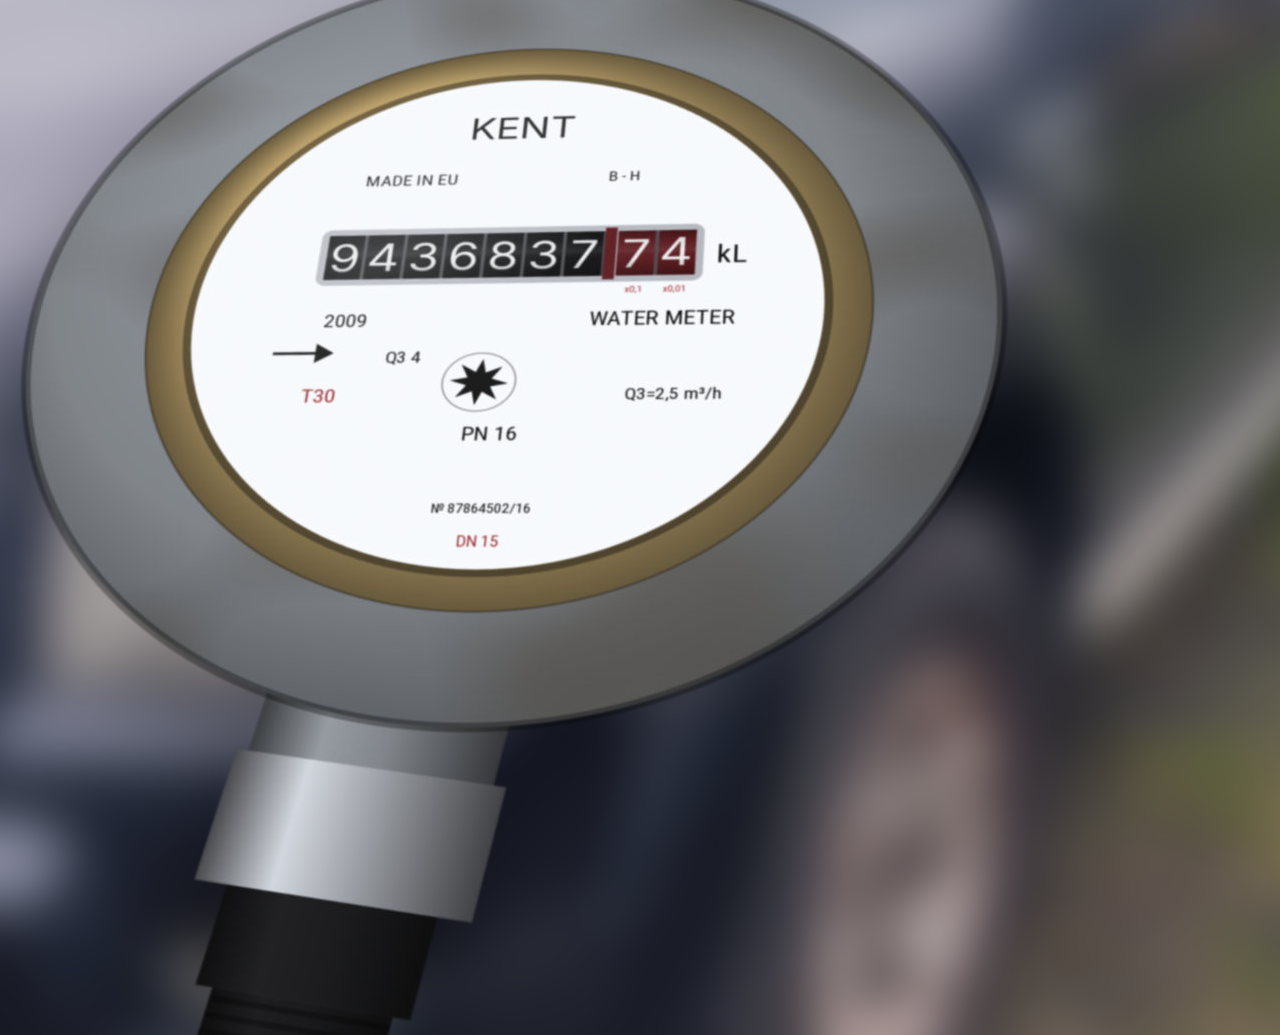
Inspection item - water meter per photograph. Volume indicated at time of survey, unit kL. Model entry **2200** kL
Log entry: **9436837.74** kL
